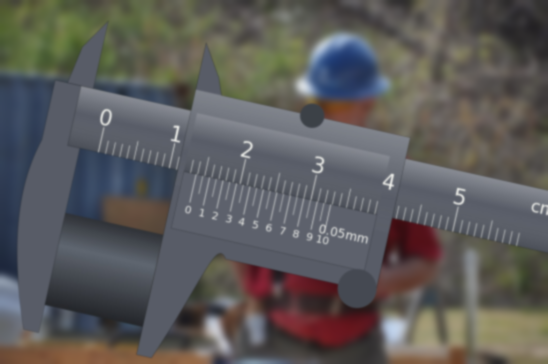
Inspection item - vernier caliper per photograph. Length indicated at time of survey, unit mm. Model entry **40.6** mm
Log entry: **13.8** mm
